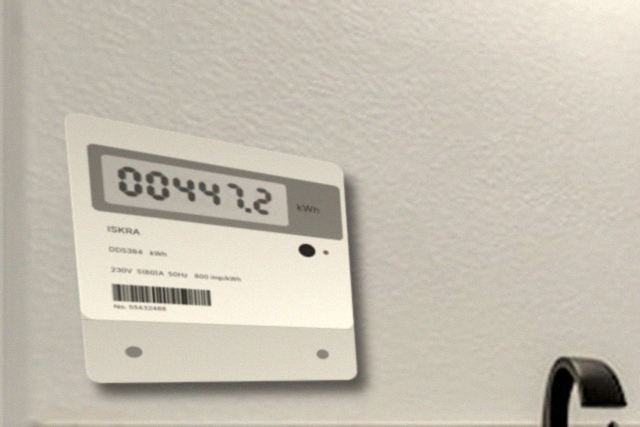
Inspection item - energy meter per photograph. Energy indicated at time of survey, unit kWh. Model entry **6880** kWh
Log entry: **447.2** kWh
